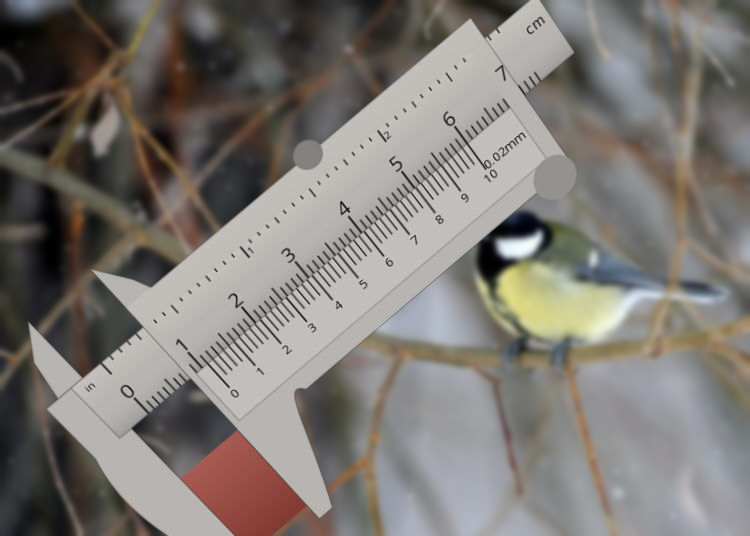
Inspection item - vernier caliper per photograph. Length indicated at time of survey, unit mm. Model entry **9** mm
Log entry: **11.0** mm
